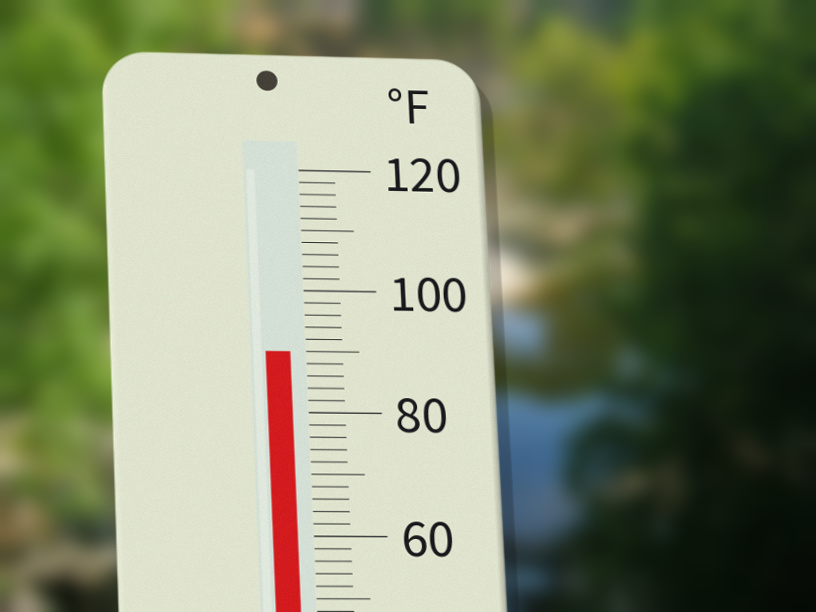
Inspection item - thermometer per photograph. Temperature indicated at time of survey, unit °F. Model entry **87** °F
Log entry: **90** °F
